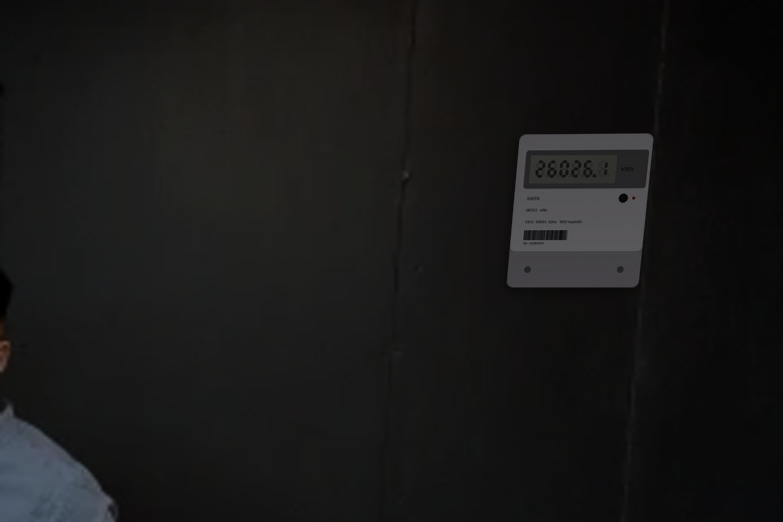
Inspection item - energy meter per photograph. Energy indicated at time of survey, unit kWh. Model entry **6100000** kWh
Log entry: **26026.1** kWh
